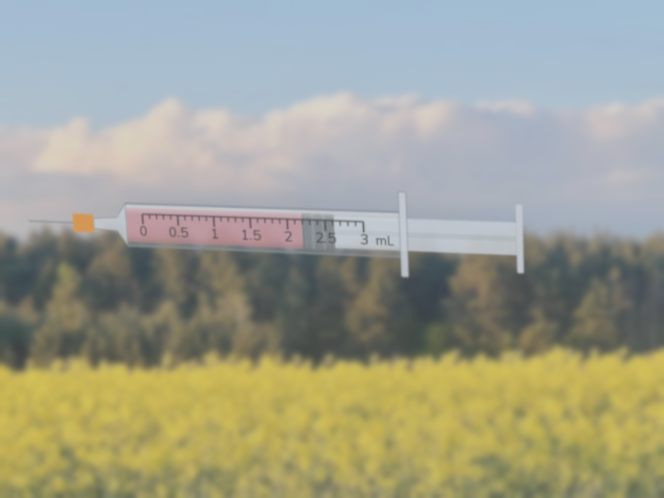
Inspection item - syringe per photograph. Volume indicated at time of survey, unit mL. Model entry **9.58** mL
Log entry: **2.2** mL
